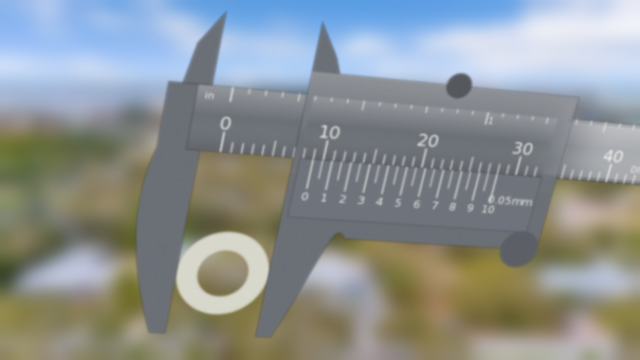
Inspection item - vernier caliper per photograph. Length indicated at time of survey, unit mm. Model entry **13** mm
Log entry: **9.0** mm
